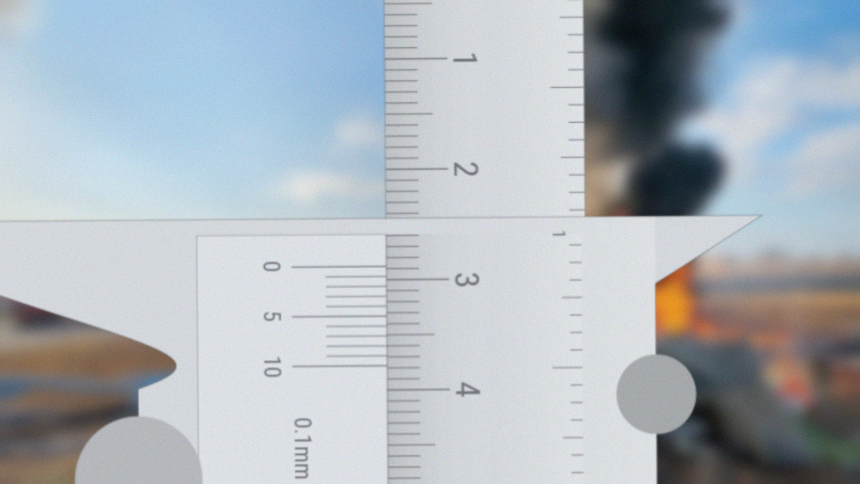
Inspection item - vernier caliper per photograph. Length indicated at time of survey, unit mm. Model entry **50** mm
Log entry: **28.8** mm
